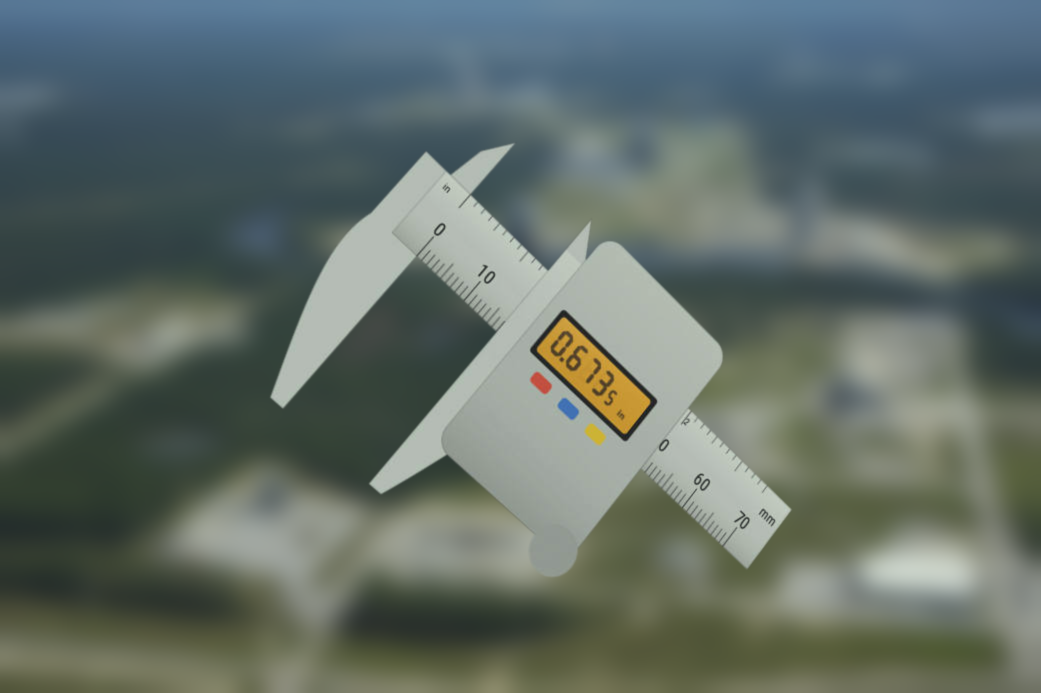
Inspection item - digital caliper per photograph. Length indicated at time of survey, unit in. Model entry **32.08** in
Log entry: **0.6735** in
